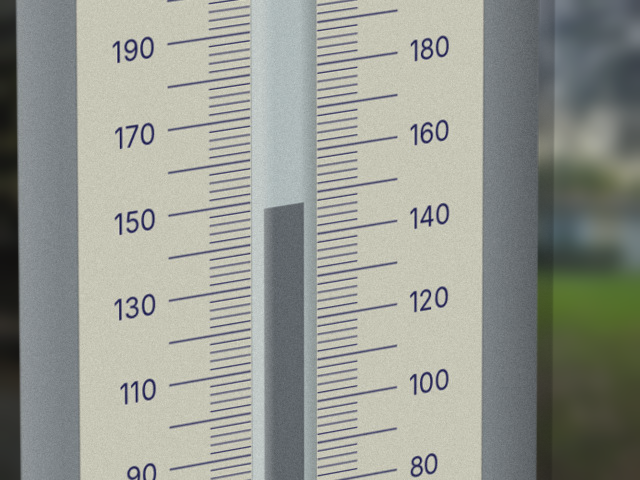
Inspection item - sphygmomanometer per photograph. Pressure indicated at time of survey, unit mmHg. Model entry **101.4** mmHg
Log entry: **148** mmHg
